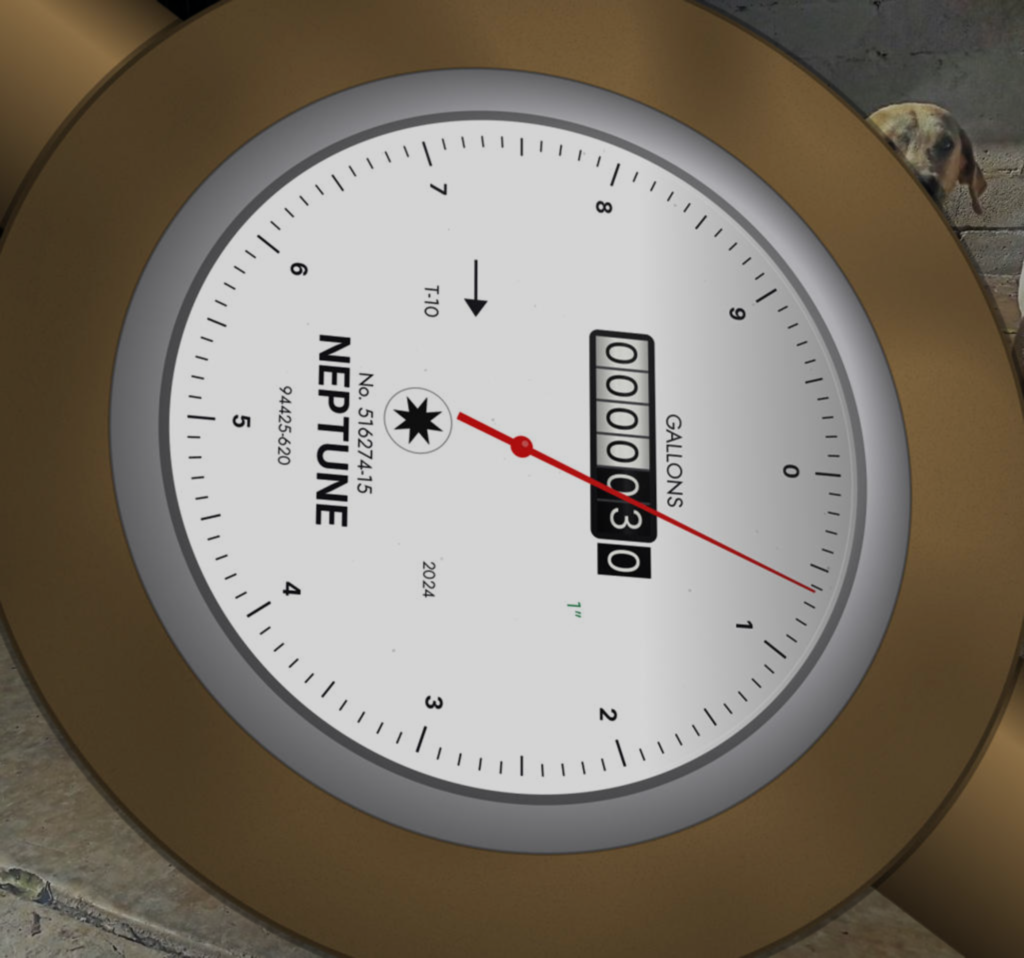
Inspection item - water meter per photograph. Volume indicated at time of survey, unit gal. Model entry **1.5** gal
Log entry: **30.6** gal
